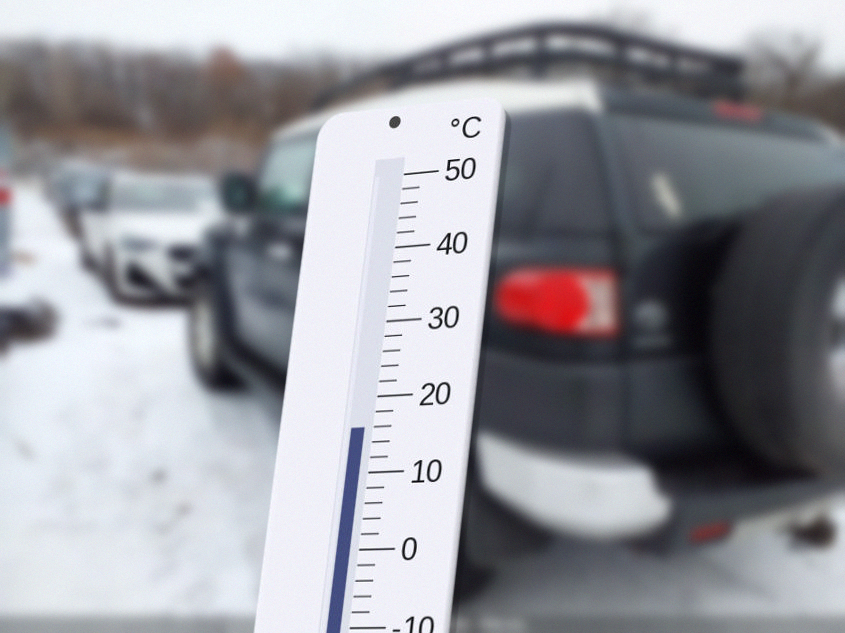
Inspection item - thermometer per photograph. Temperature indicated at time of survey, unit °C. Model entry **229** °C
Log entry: **16** °C
